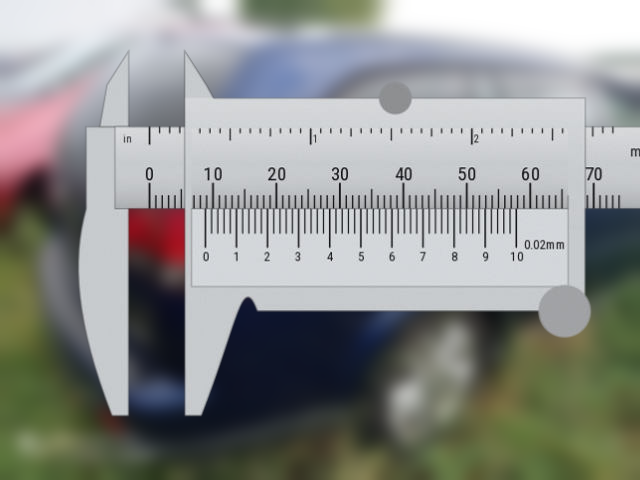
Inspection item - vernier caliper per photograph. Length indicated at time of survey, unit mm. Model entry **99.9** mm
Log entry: **8.8** mm
